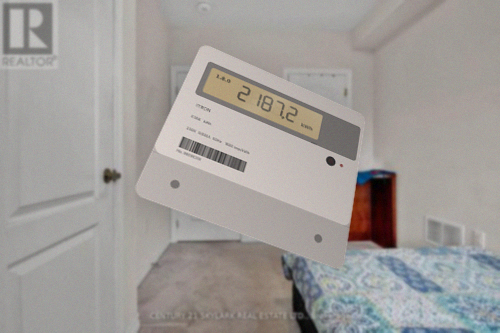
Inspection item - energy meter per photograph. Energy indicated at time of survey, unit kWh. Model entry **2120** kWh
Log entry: **2187.2** kWh
